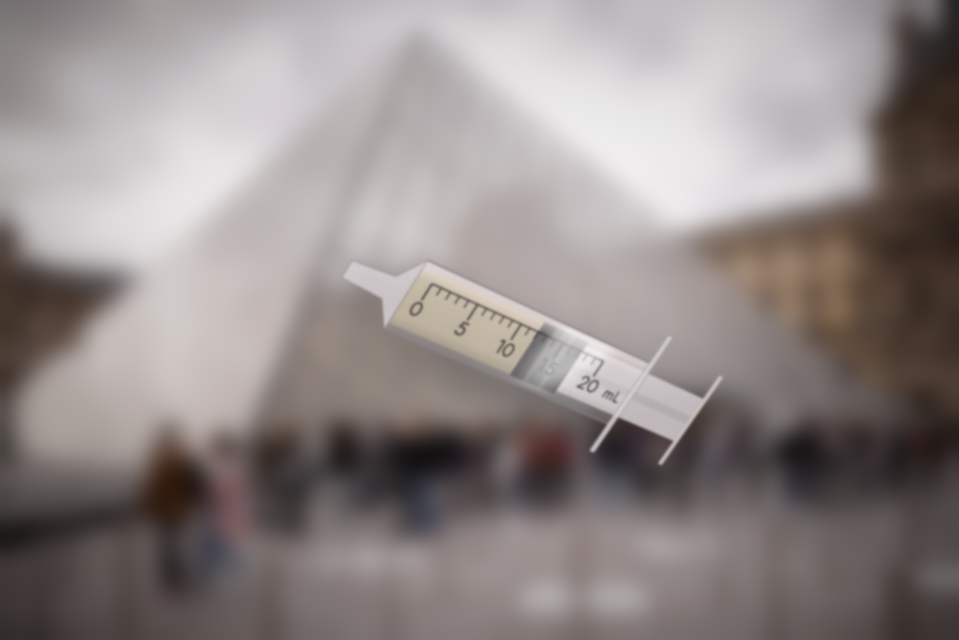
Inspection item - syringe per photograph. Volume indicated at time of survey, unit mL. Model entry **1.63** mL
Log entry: **12** mL
